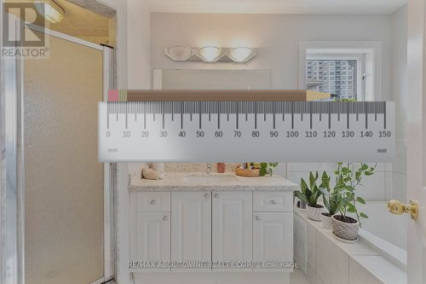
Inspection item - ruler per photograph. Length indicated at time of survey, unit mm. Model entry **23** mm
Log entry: **125** mm
